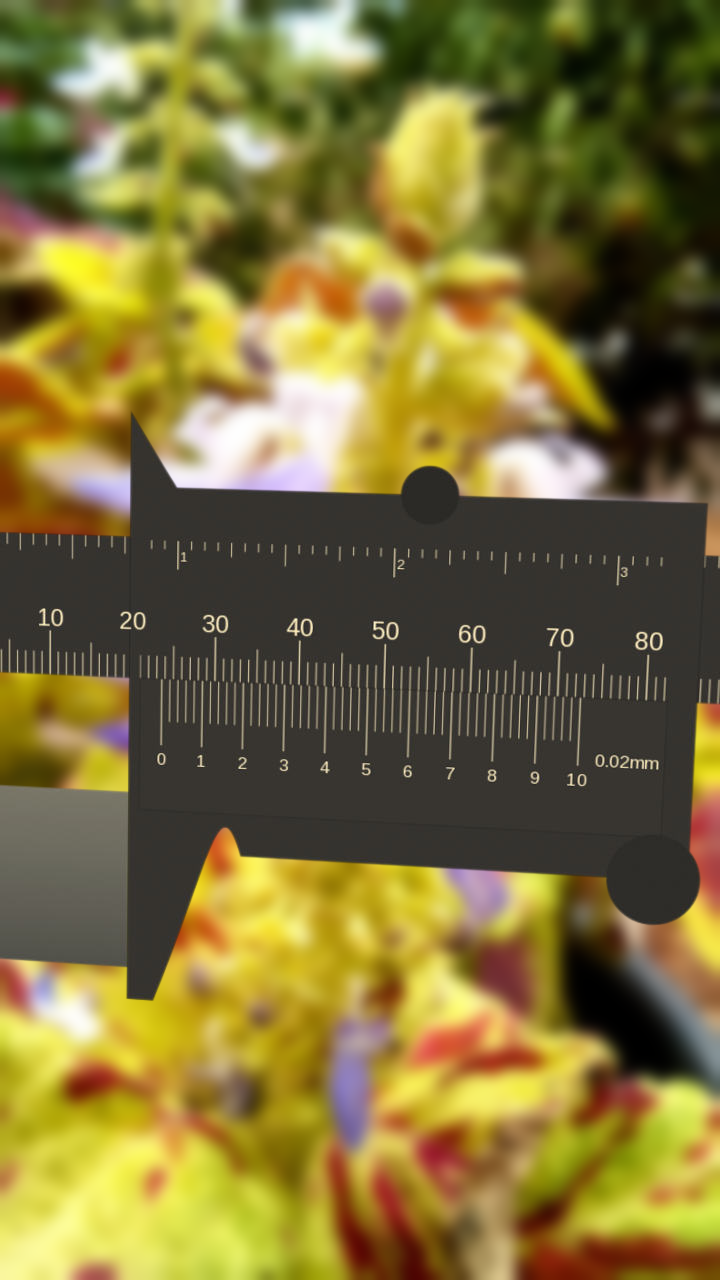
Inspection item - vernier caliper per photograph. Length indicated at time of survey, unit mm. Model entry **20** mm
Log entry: **23.6** mm
